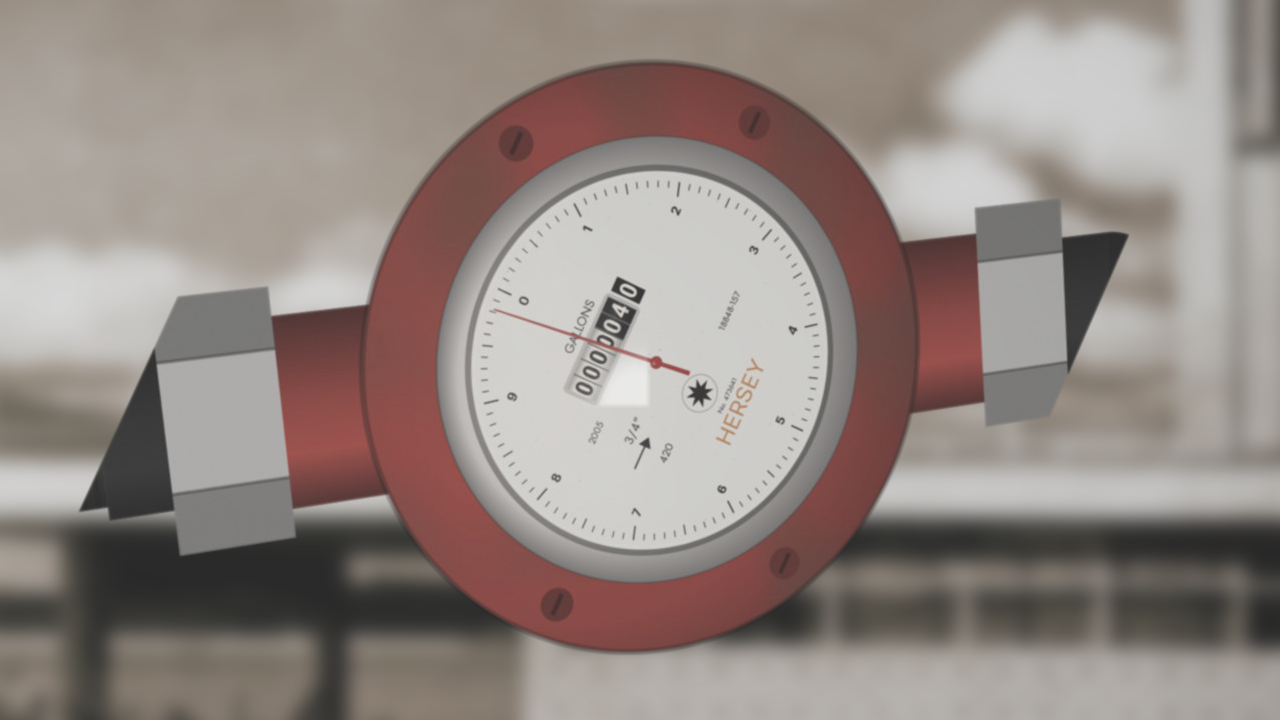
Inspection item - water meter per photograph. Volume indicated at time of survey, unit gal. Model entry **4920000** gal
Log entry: **39.8** gal
